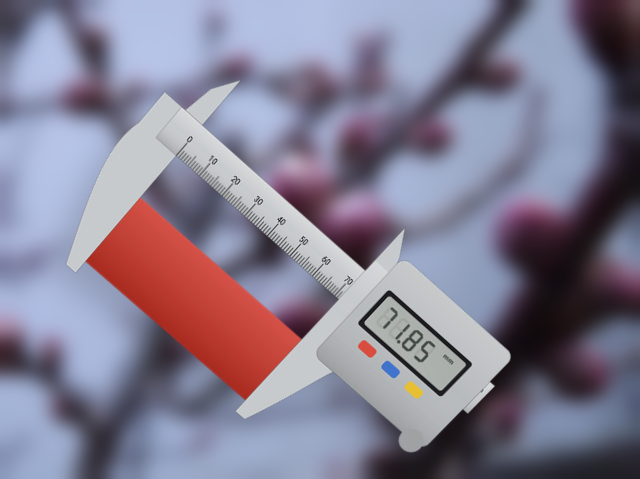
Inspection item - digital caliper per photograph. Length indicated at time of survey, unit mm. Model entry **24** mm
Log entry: **71.85** mm
